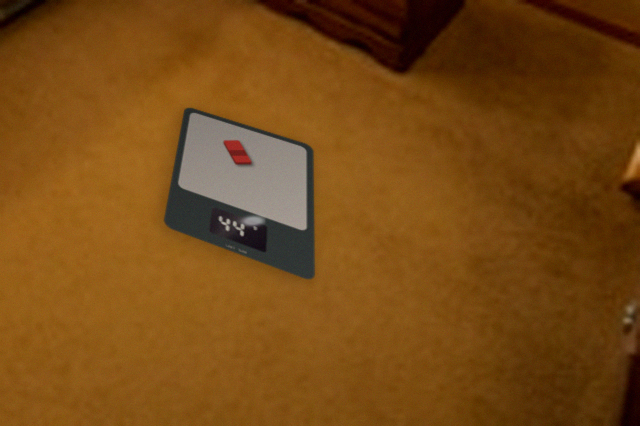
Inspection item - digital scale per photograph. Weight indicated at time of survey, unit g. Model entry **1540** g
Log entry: **44** g
